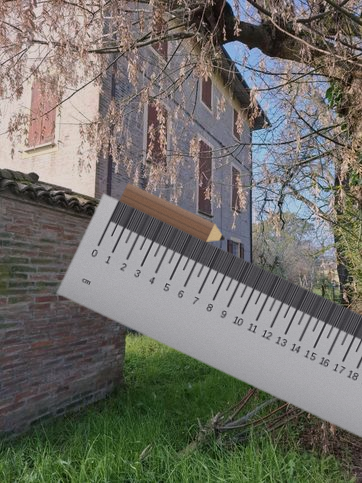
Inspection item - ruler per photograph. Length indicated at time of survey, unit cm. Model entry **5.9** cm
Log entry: **7** cm
